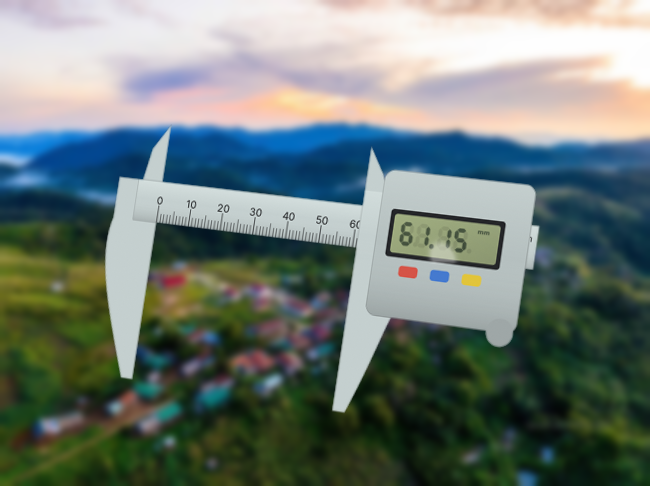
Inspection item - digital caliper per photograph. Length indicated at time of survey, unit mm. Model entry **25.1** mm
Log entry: **61.15** mm
